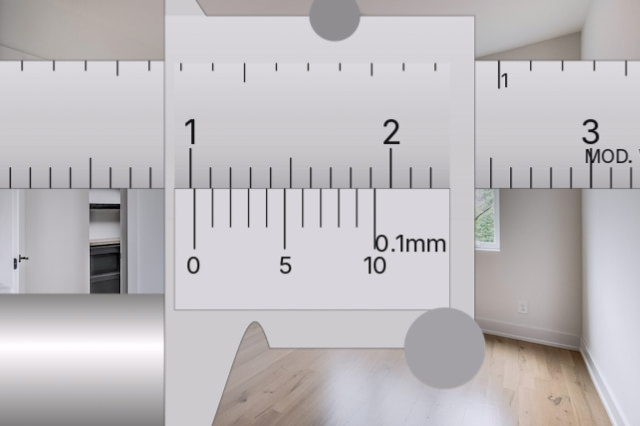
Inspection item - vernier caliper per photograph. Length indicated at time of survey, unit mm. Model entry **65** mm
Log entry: **10.2** mm
